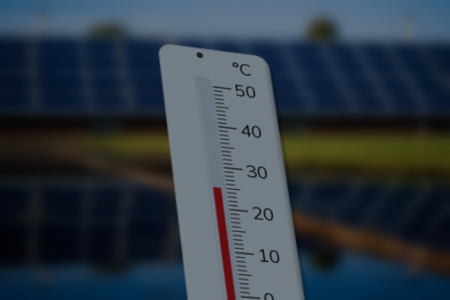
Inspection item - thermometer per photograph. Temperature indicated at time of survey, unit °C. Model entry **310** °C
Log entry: **25** °C
